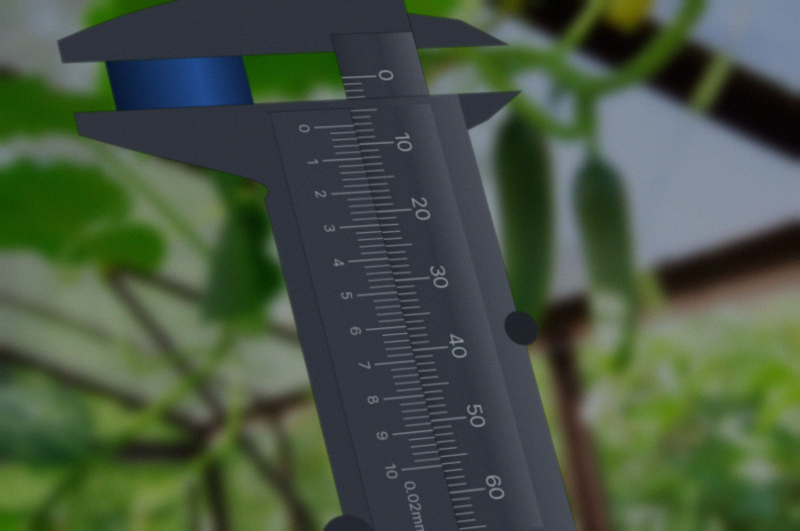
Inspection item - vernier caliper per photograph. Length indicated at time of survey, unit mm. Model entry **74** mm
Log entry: **7.2** mm
